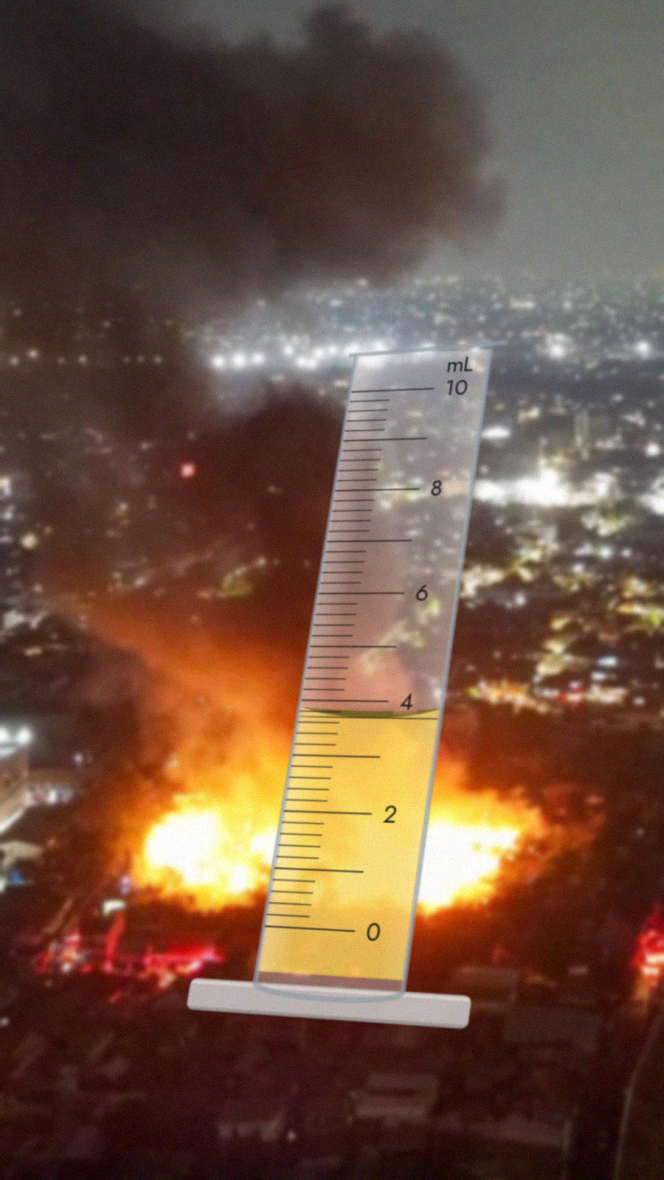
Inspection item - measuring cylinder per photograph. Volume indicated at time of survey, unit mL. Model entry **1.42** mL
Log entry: **3.7** mL
